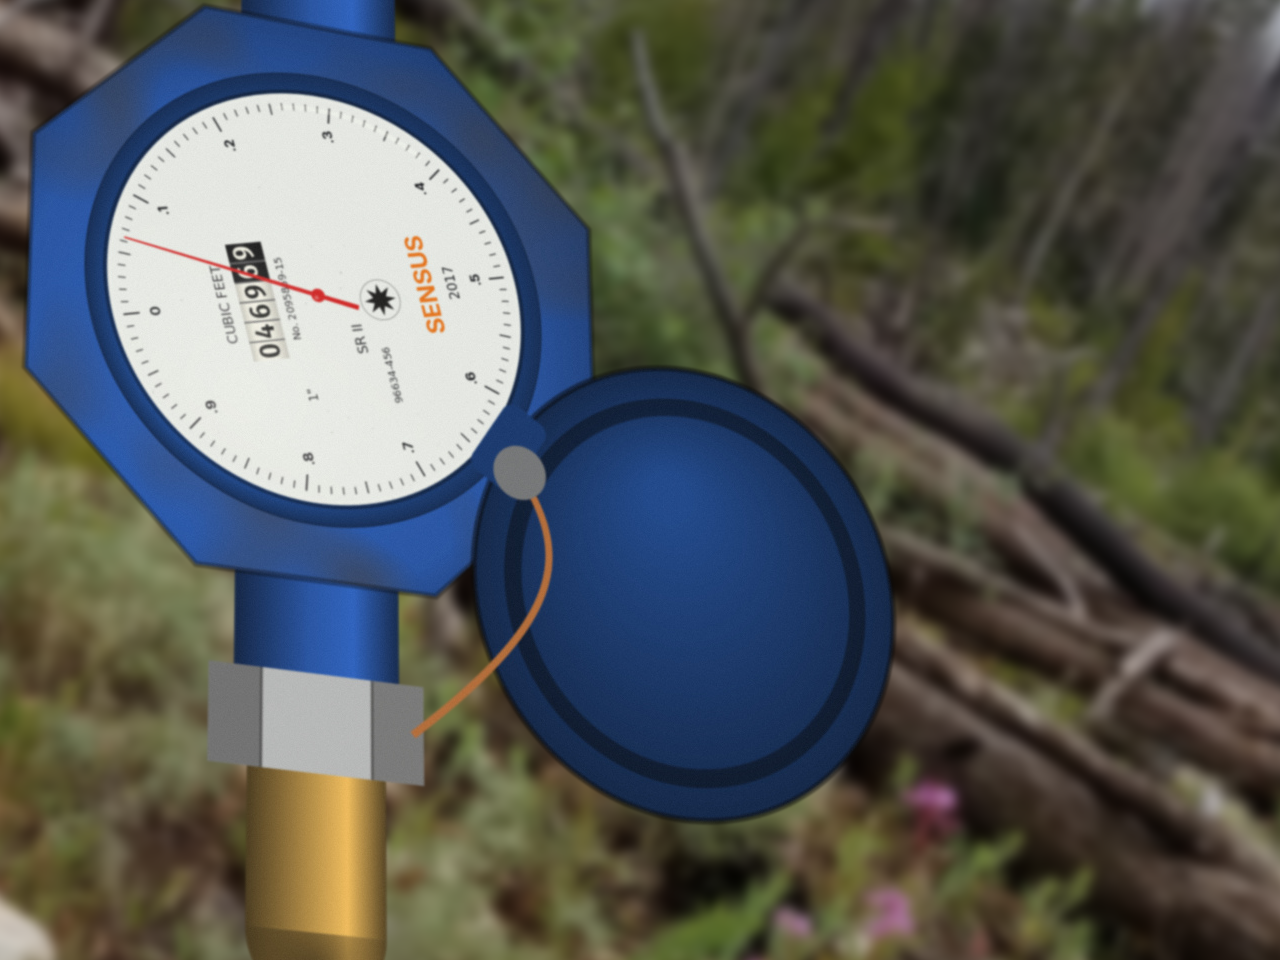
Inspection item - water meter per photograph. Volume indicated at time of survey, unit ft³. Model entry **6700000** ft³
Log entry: **46969.06** ft³
